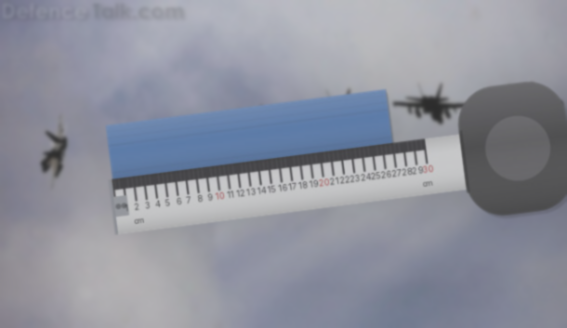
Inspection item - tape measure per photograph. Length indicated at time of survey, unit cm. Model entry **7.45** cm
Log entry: **27** cm
